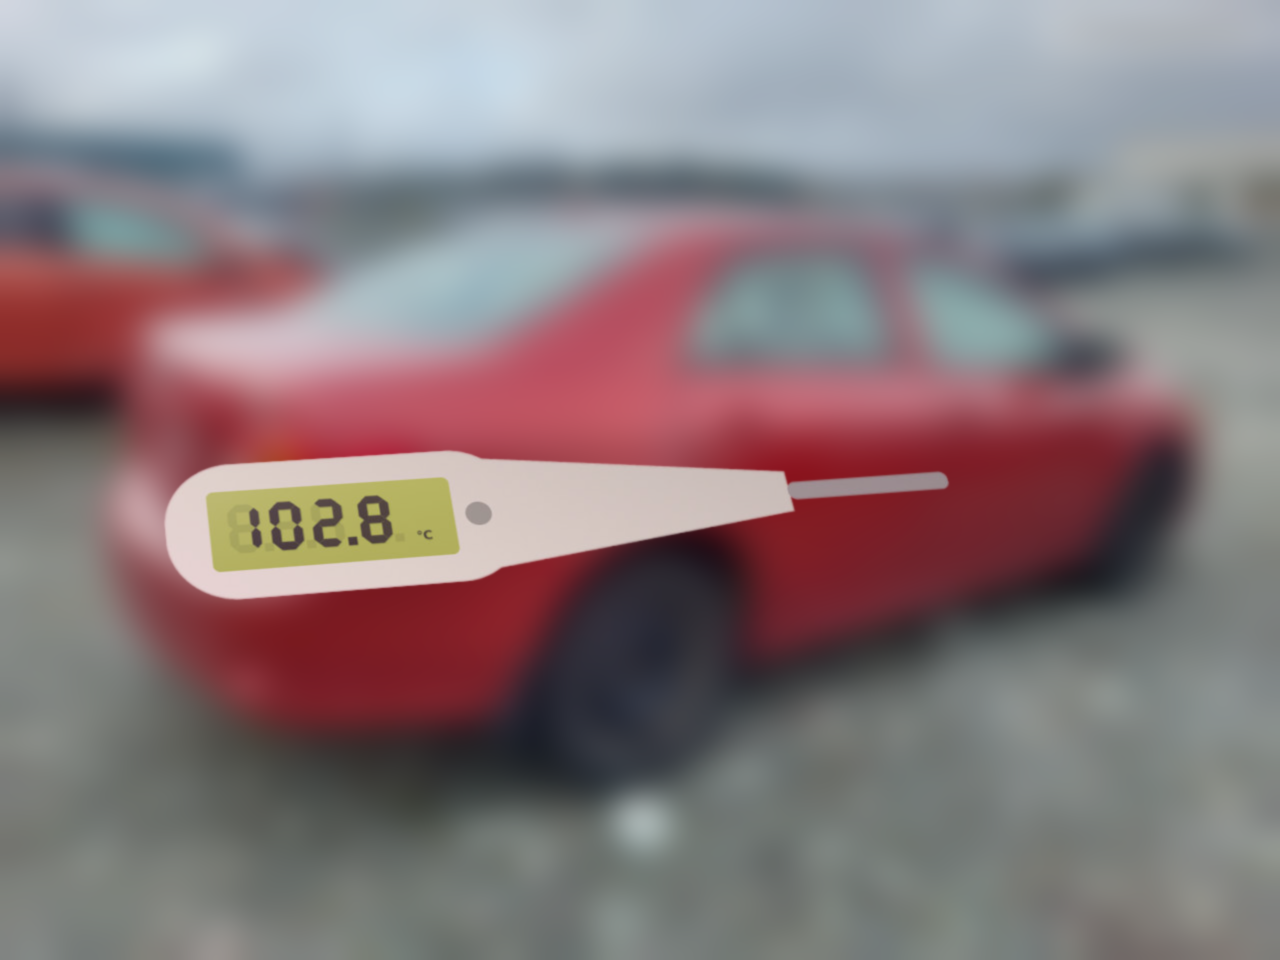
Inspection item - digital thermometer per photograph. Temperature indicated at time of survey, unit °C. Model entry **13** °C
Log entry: **102.8** °C
